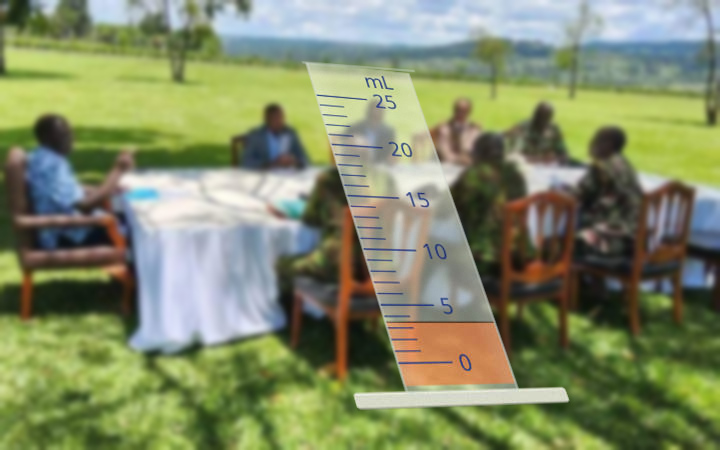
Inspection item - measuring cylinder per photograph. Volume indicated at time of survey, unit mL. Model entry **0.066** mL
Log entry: **3.5** mL
